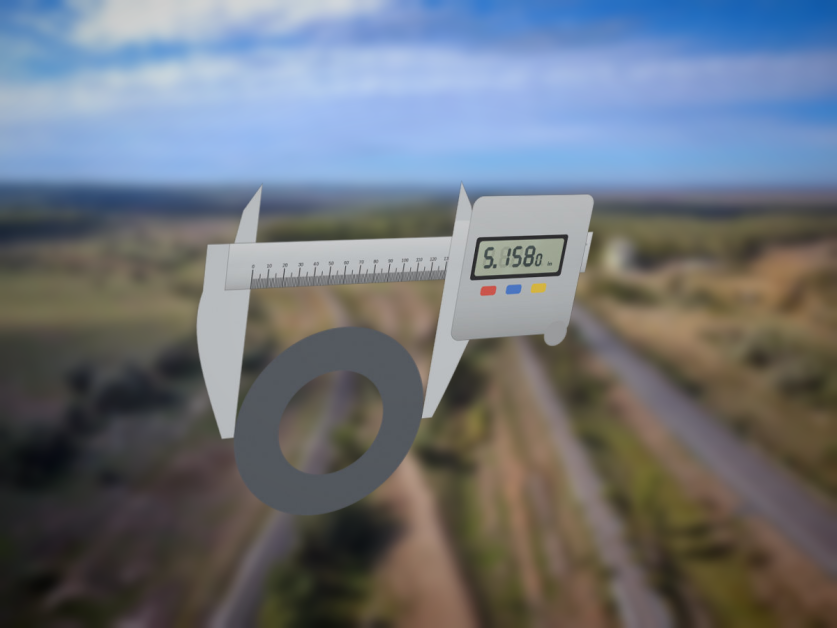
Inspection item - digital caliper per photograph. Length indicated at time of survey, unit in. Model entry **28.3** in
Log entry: **5.1580** in
